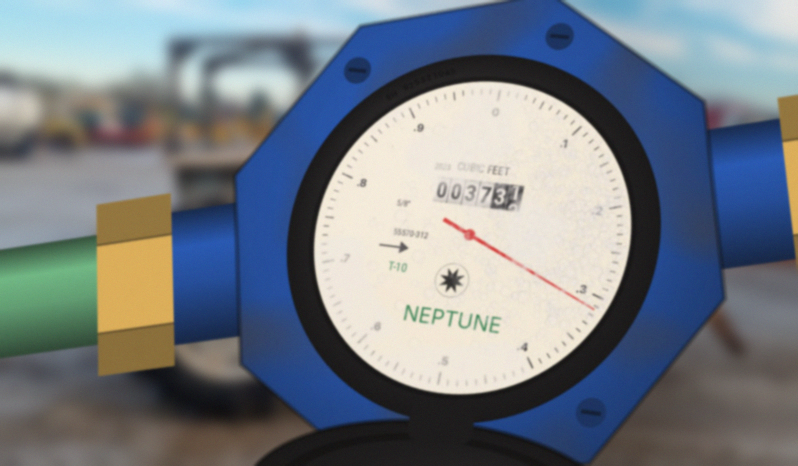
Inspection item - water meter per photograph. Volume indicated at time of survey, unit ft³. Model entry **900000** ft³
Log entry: **3731.31** ft³
